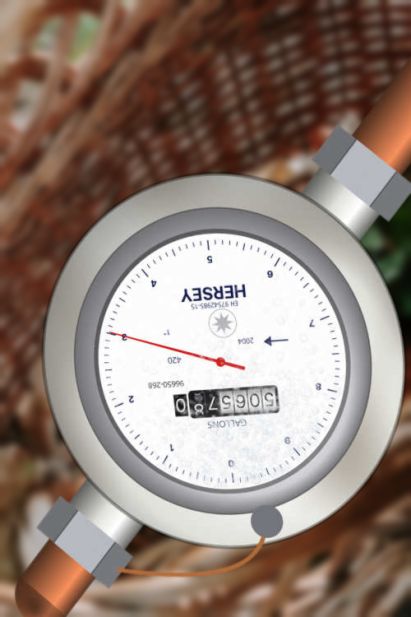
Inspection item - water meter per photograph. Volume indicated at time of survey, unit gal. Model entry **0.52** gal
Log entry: **5065783.0** gal
